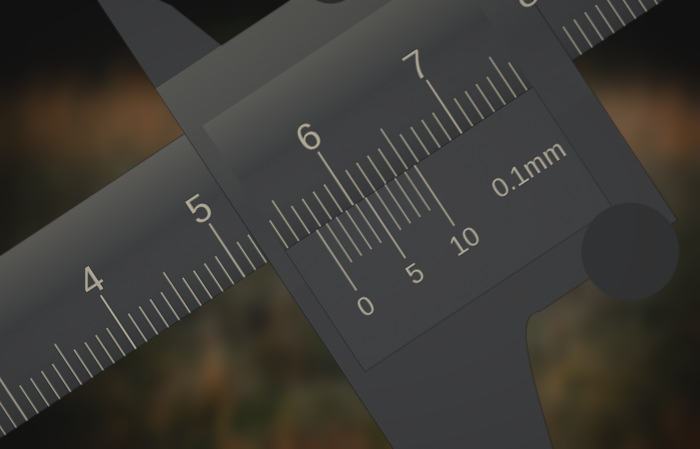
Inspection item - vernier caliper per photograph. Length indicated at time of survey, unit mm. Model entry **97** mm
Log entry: **56.6** mm
